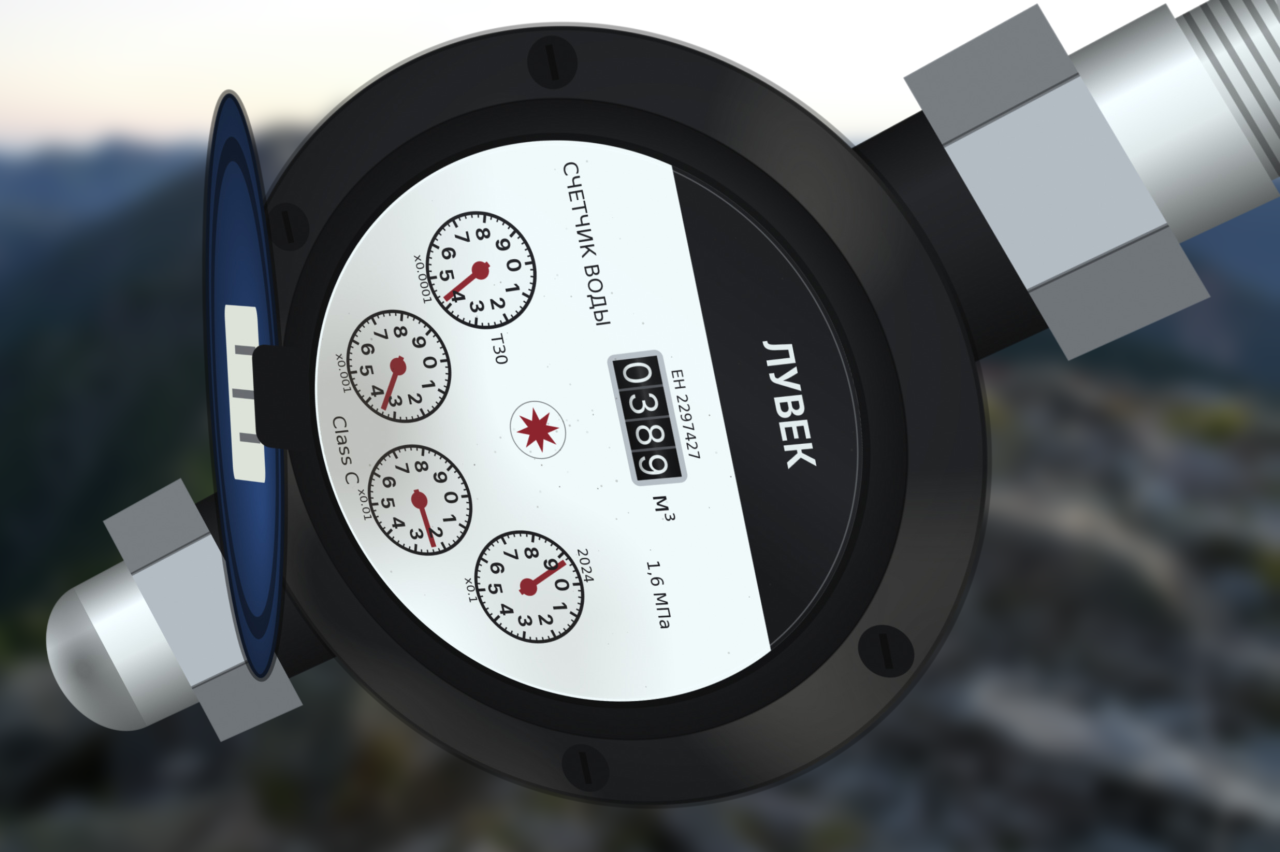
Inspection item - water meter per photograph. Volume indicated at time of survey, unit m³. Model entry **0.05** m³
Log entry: **388.9234** m³
